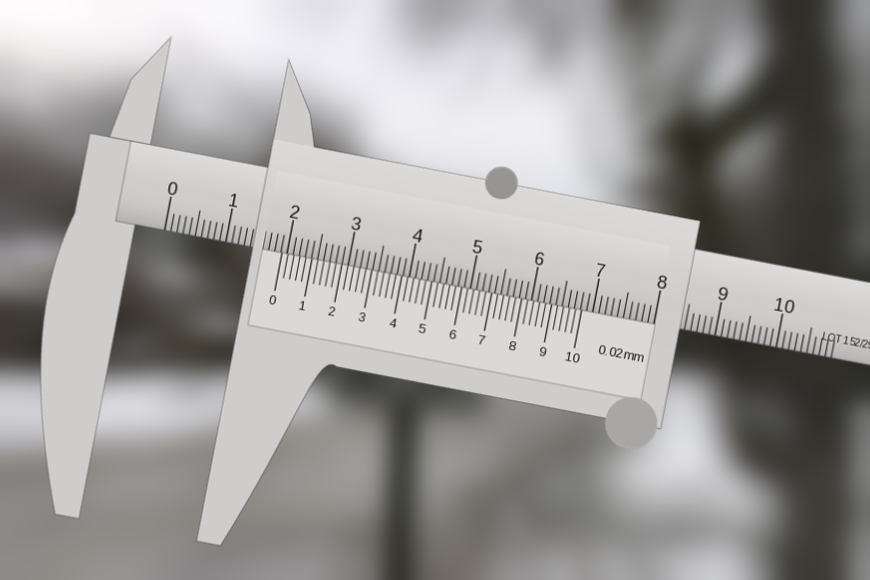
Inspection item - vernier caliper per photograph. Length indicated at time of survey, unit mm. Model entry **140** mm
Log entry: **19.2** mm
